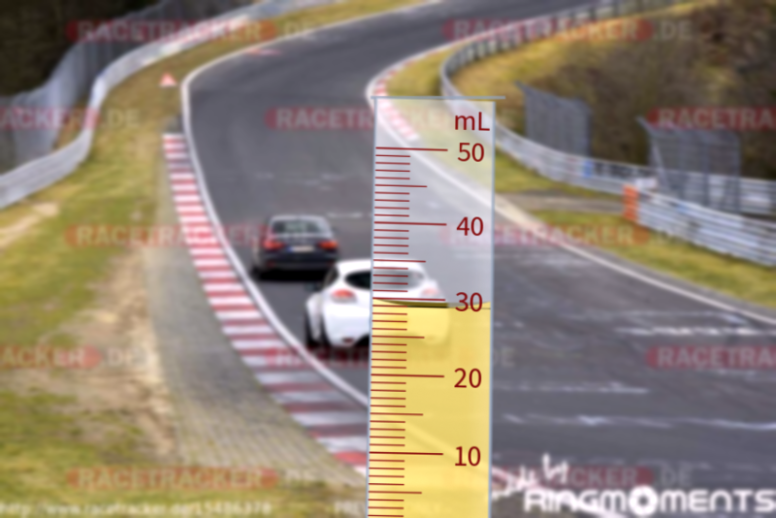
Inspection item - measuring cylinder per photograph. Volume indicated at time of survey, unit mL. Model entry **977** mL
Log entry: **29** mL
